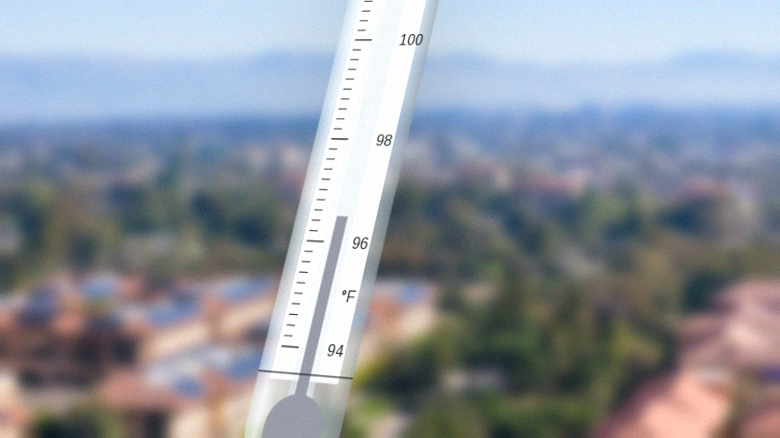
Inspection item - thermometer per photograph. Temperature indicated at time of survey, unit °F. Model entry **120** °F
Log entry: **96.5** °F
